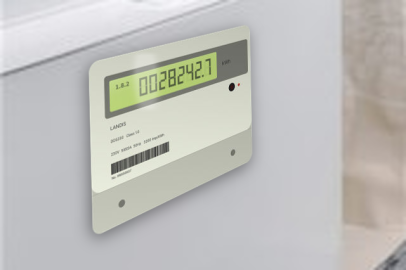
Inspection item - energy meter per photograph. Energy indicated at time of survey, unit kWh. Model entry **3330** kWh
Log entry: **28242.7** kWh
